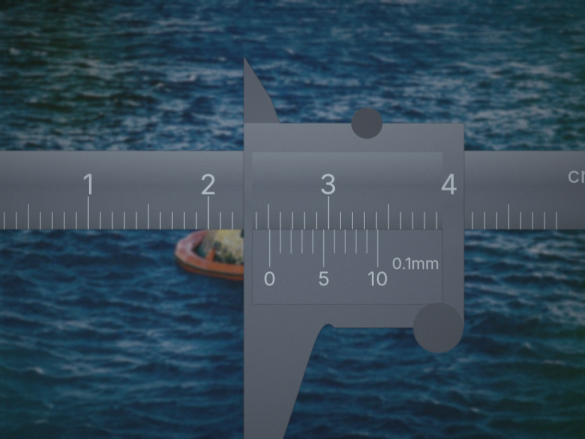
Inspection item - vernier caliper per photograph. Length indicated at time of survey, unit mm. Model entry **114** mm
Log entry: **25.1** mm
